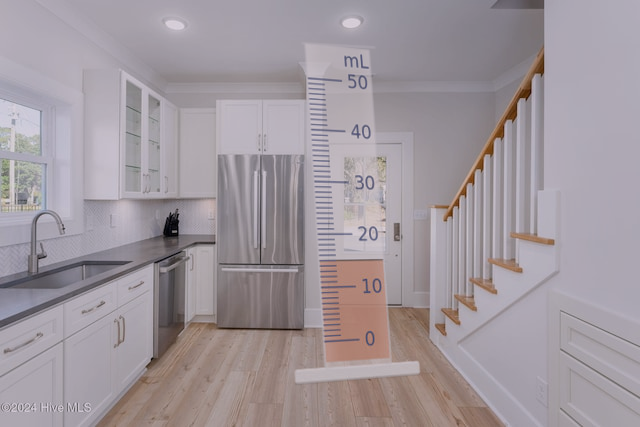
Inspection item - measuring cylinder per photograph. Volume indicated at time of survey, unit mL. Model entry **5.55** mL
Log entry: **15** mL
